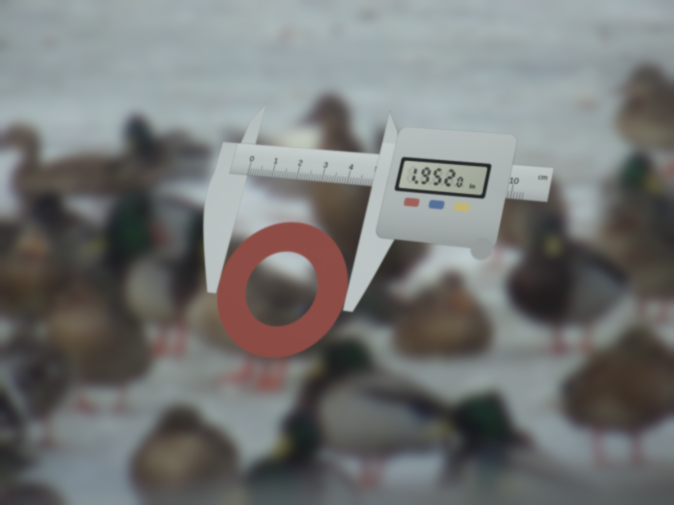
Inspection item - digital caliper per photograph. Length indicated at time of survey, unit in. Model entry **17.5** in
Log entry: **1.9520** in
